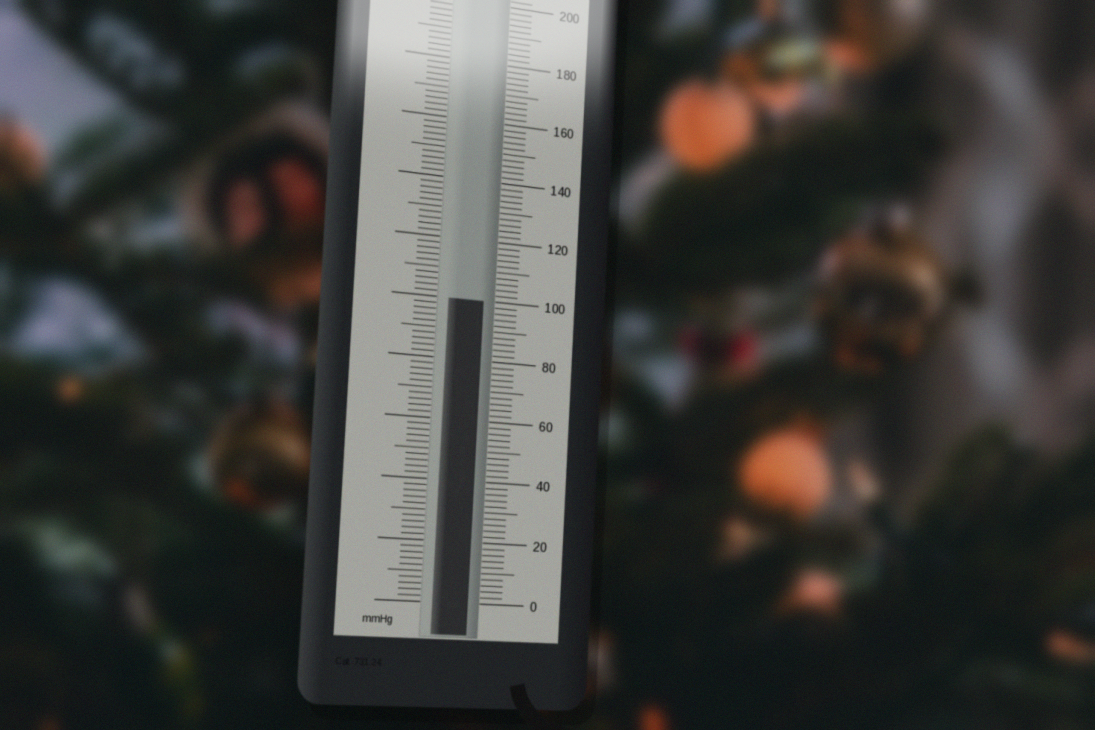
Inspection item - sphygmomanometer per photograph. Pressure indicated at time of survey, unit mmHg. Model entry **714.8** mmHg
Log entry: **100** mmHg
